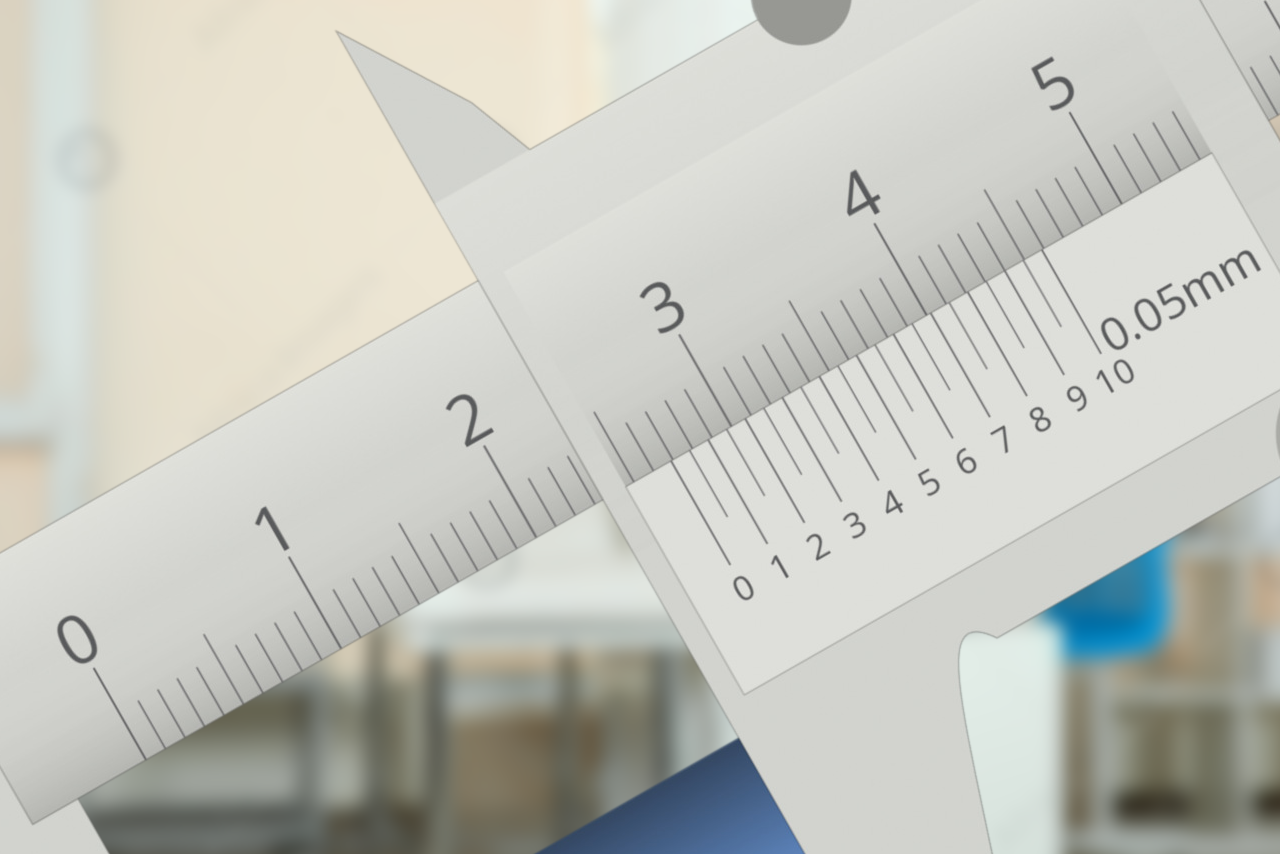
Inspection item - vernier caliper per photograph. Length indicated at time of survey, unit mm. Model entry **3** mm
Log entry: **26.9** mm
